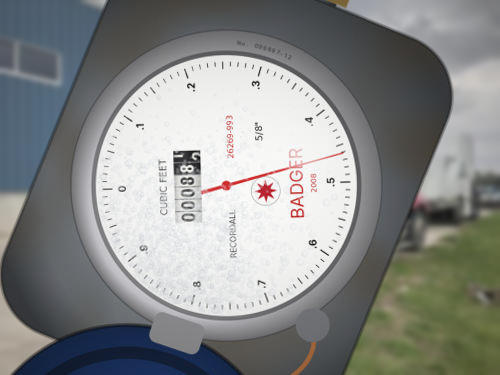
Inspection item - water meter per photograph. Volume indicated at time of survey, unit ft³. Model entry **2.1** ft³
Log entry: **881.46** ft³
